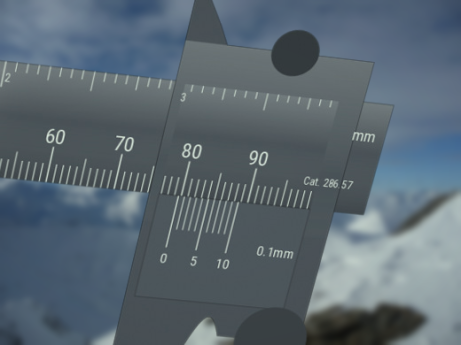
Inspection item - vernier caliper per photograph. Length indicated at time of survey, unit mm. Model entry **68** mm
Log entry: **79.6** mm
